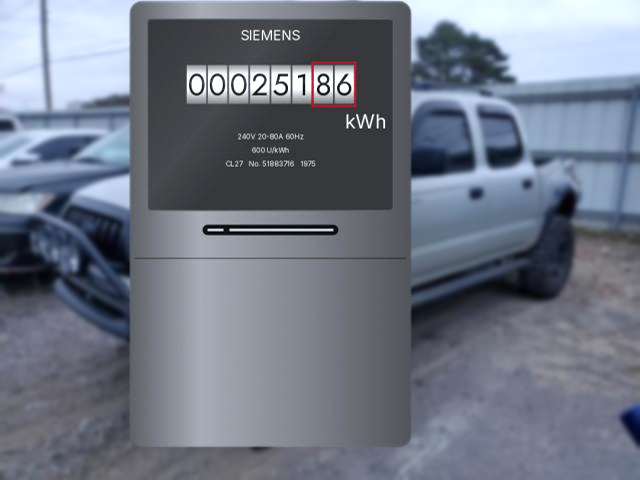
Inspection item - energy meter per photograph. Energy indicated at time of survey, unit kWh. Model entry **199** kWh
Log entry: **251.86** kWh
